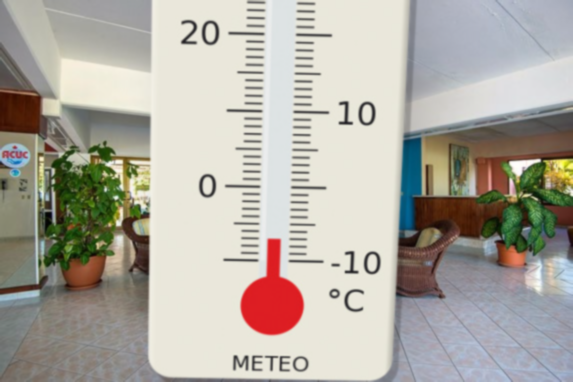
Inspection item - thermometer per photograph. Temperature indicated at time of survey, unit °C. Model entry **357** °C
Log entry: **-7** °C
